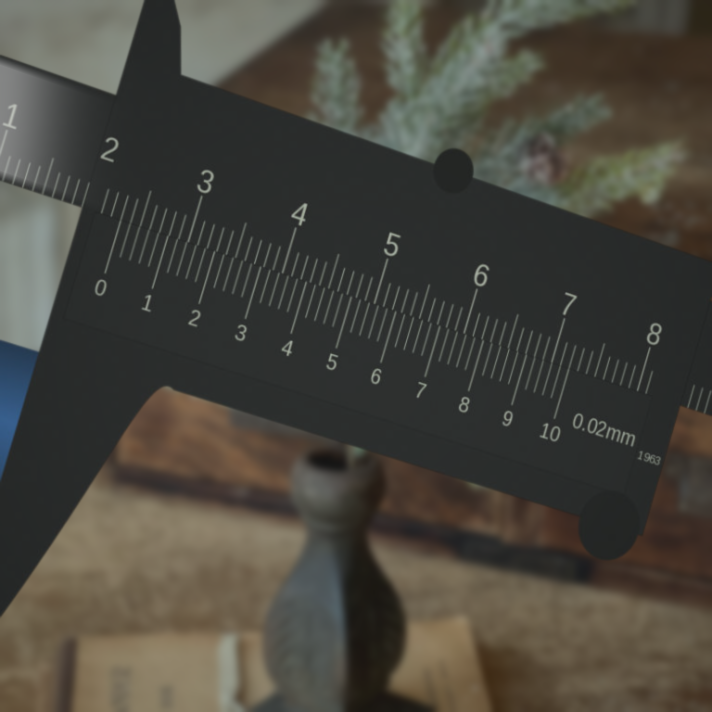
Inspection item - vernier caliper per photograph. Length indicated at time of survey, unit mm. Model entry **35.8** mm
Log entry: **23.0** mm
